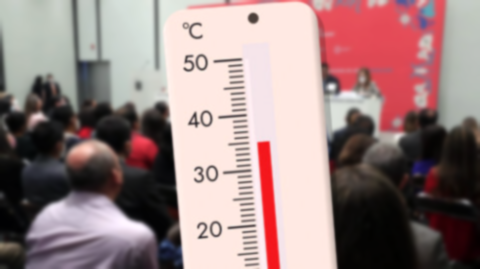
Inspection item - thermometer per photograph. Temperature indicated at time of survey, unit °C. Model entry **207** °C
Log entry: **35** °C
